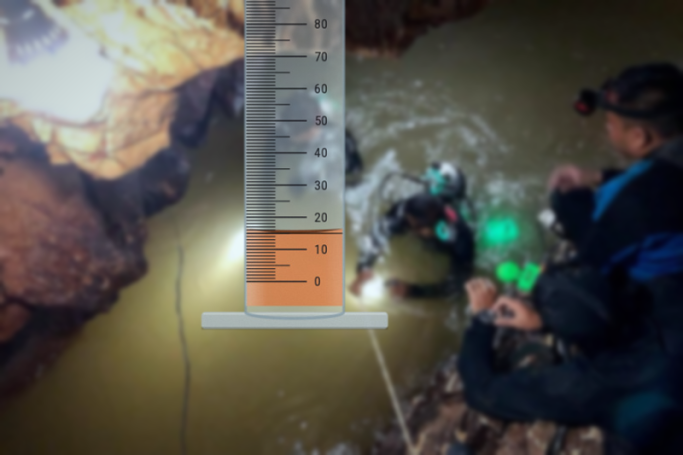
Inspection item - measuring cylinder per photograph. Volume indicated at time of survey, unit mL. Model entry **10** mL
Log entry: **15** mL
